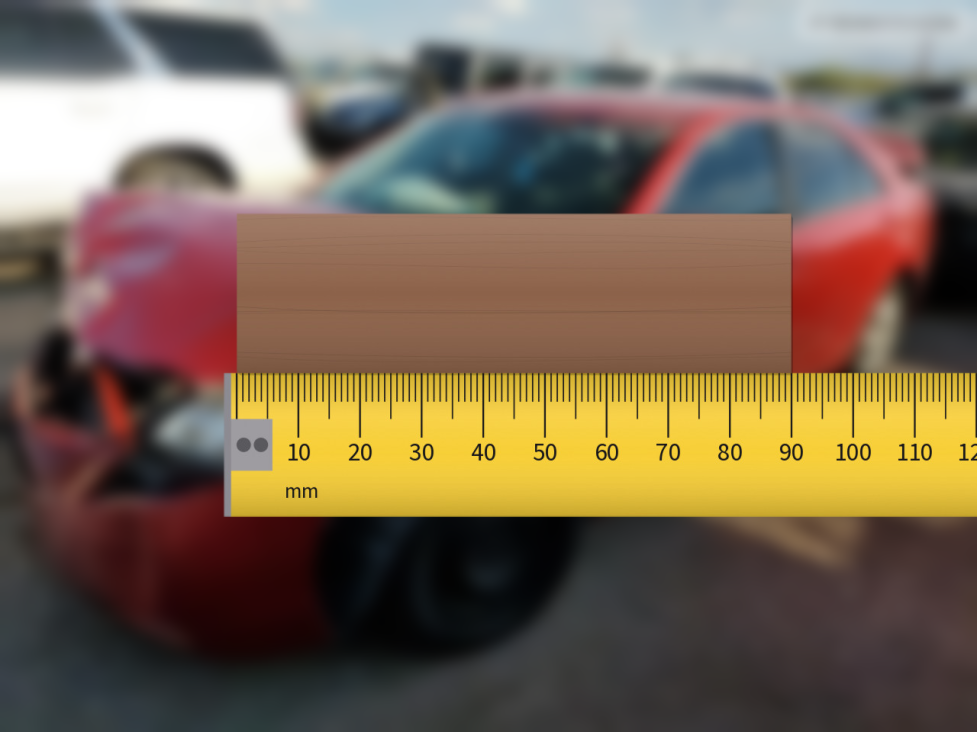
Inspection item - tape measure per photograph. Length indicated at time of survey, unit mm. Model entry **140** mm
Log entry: **90** mm
